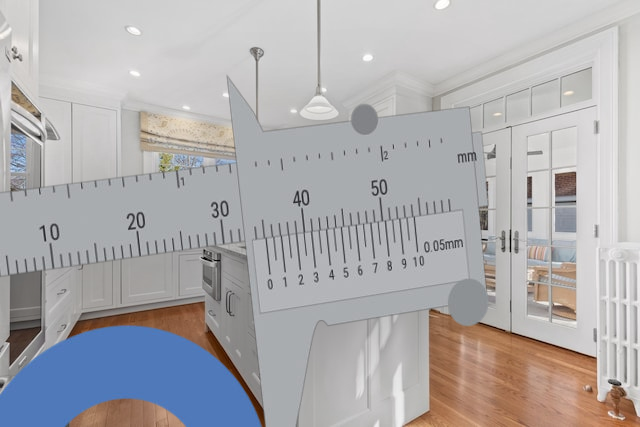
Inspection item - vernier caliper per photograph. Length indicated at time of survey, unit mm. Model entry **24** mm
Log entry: **35.2** mm
